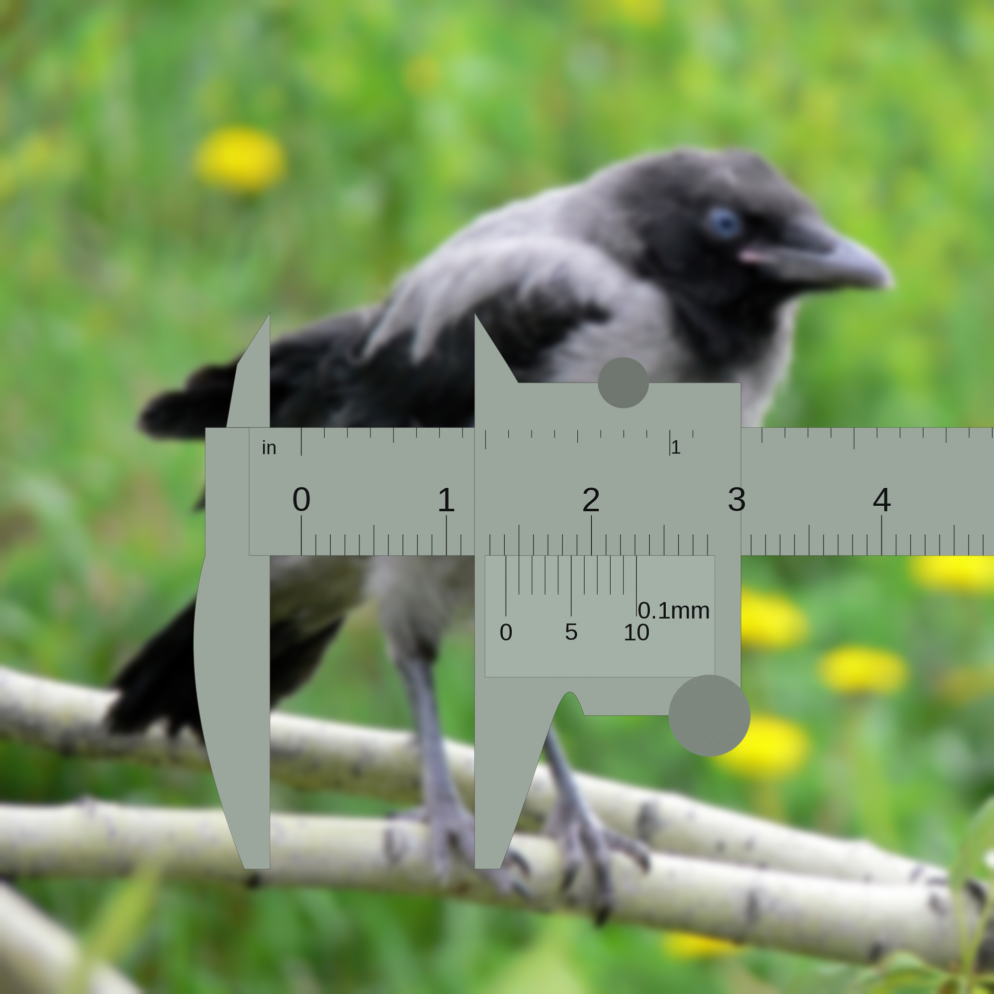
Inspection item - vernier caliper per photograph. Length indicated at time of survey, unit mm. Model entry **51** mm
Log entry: **14.1** mm
